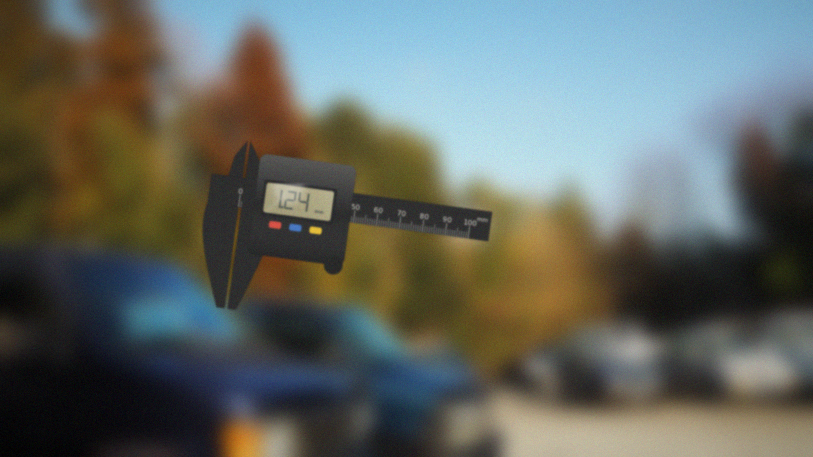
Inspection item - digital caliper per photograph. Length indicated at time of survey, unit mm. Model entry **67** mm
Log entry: **1.24** mm
